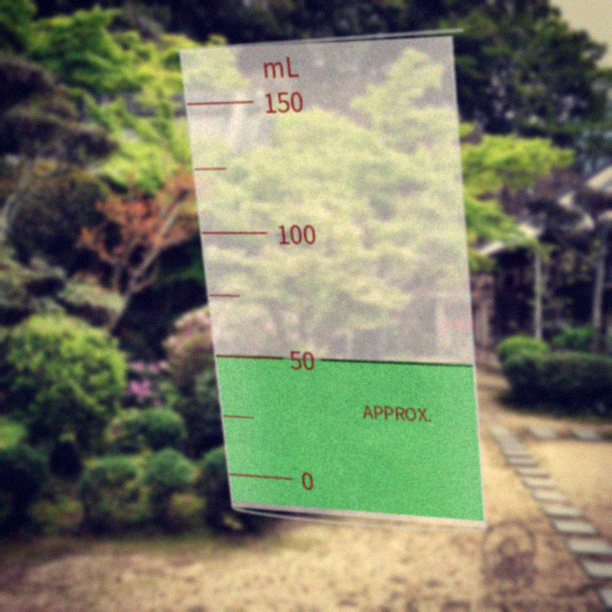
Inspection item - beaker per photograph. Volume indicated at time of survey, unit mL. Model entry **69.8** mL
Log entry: **50** mL
